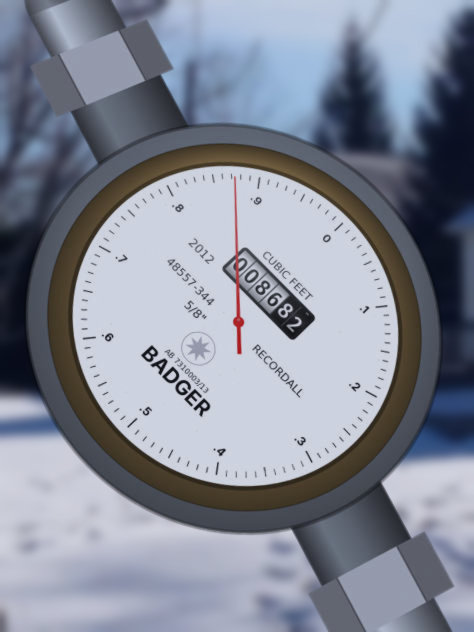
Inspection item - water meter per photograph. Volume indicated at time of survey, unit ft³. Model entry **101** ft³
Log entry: **8681.87** ft³
